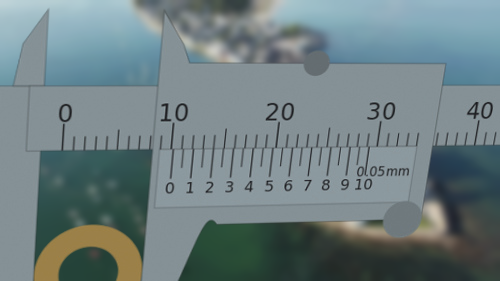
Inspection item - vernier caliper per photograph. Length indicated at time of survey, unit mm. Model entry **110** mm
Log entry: **10.2** mm
